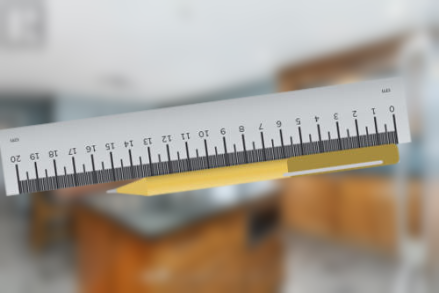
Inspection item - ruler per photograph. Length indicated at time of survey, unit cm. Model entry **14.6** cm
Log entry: **15.5** cm
